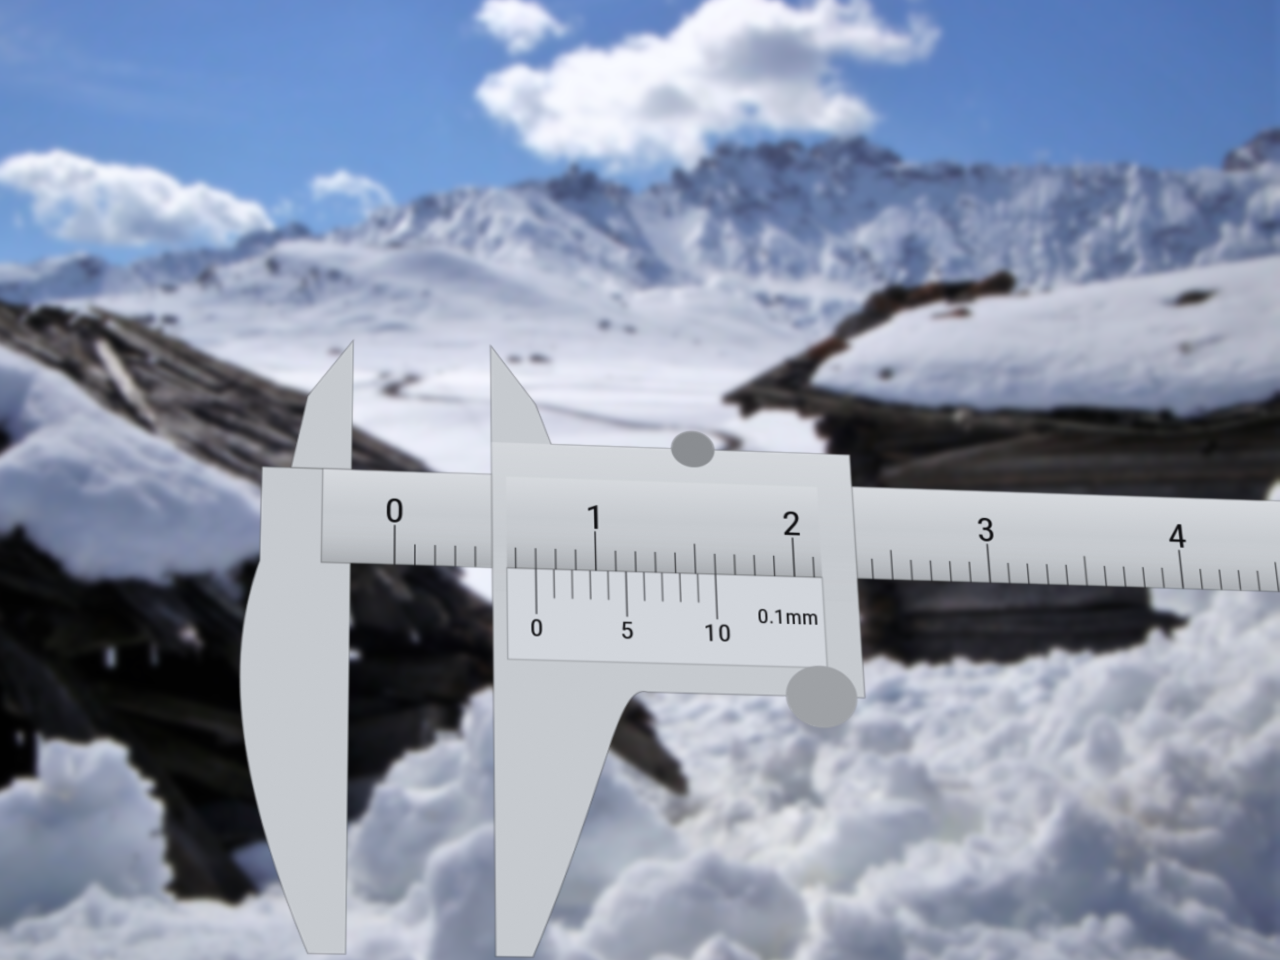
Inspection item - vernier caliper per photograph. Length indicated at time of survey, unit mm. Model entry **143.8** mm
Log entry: **7.0** mm
